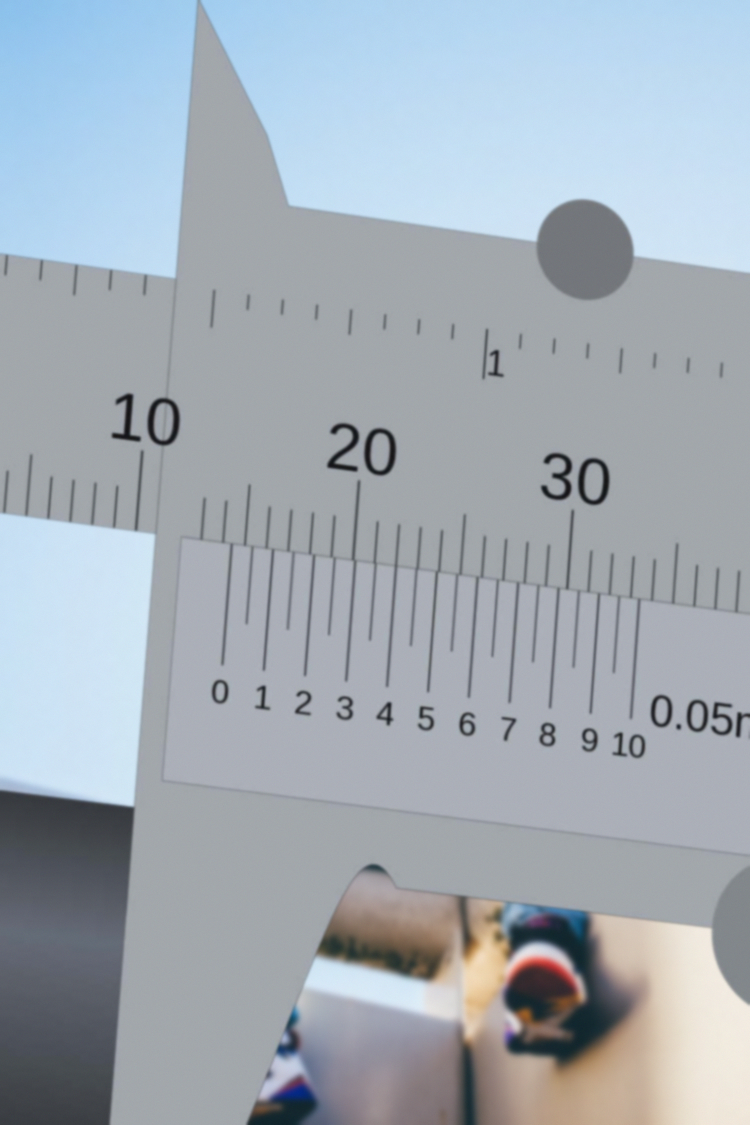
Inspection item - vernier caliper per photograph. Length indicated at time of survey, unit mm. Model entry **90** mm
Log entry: **14.4** mm
